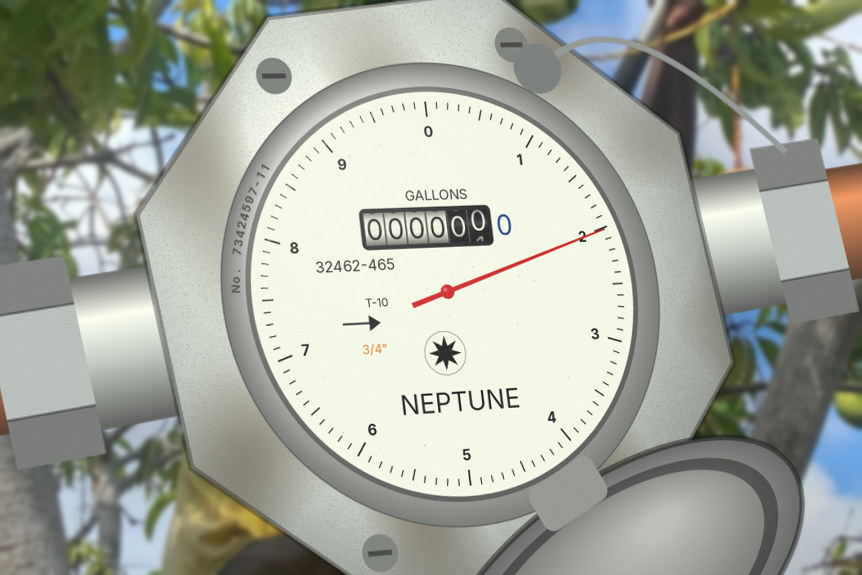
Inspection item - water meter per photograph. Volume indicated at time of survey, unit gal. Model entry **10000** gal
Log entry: **2.0** gal
